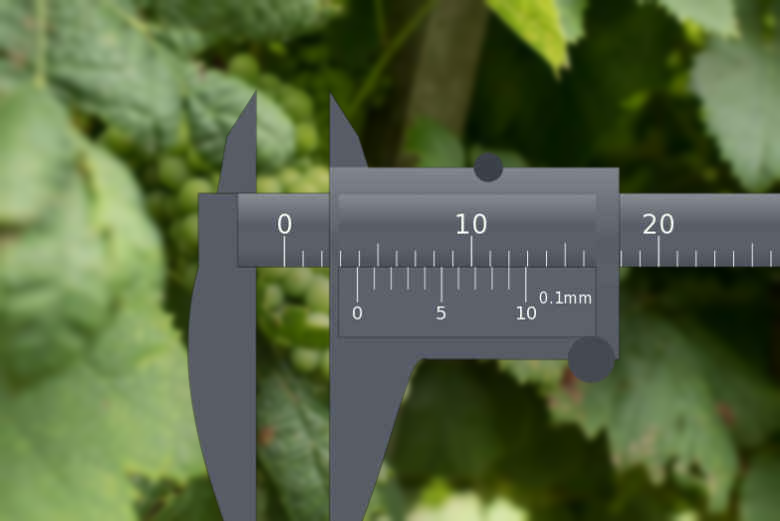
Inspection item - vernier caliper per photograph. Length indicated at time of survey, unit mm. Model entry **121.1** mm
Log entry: **3.9** mm
